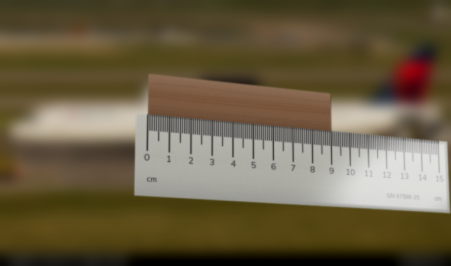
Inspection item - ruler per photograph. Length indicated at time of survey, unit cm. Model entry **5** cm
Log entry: **9** cm
